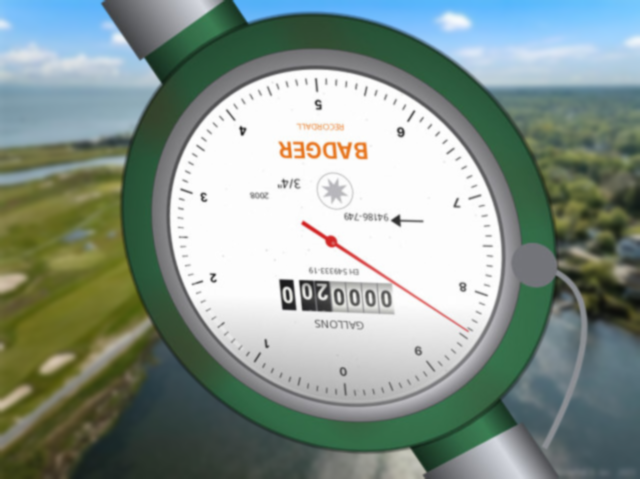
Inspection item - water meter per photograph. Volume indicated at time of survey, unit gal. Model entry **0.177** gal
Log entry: **198.4** gal
